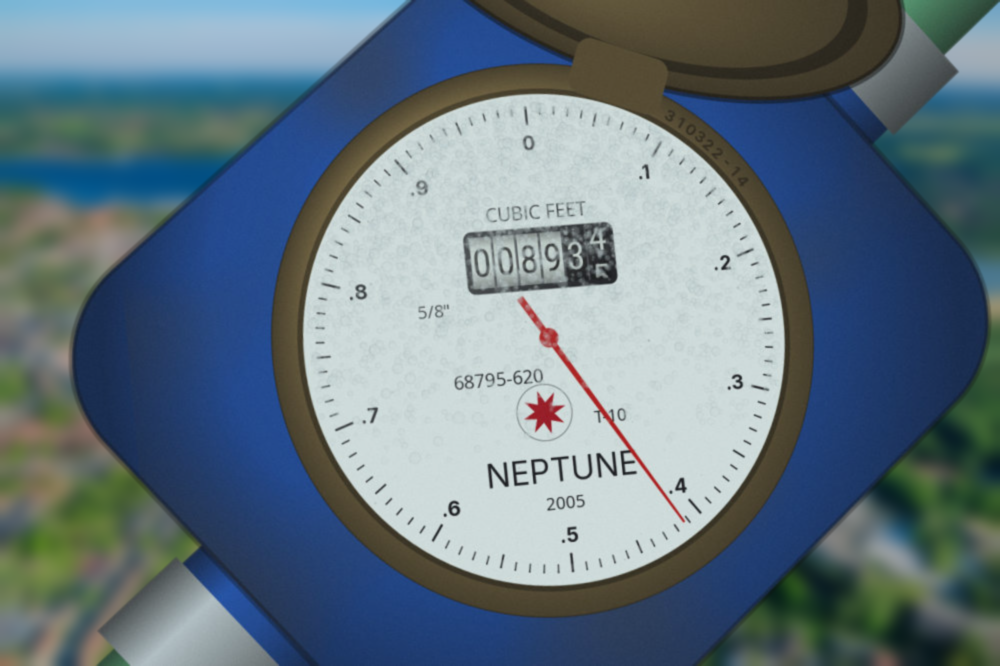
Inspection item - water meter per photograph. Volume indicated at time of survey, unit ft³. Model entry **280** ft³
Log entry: **8934.41** ft³
